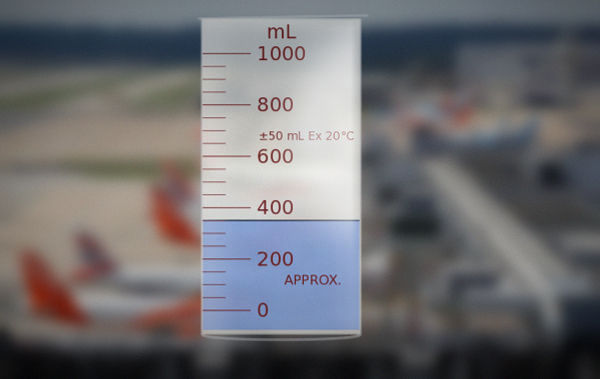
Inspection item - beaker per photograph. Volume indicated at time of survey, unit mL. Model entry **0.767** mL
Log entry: **350** mL
